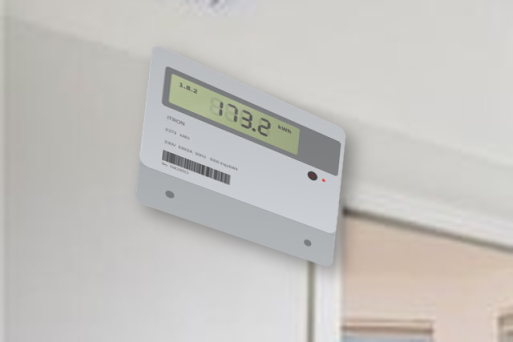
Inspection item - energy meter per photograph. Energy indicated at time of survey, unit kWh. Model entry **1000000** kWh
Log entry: **173.2** kWh
